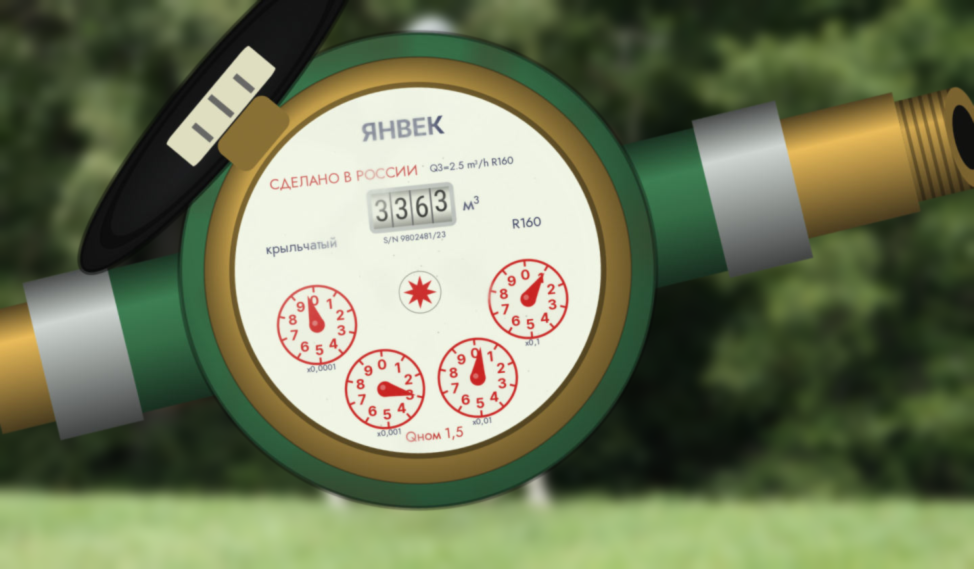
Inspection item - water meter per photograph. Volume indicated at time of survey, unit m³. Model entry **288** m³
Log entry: **3363.1029** m³
